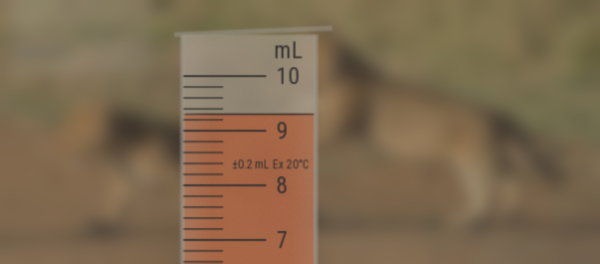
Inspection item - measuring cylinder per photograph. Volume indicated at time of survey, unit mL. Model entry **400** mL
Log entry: **9.3** mL
